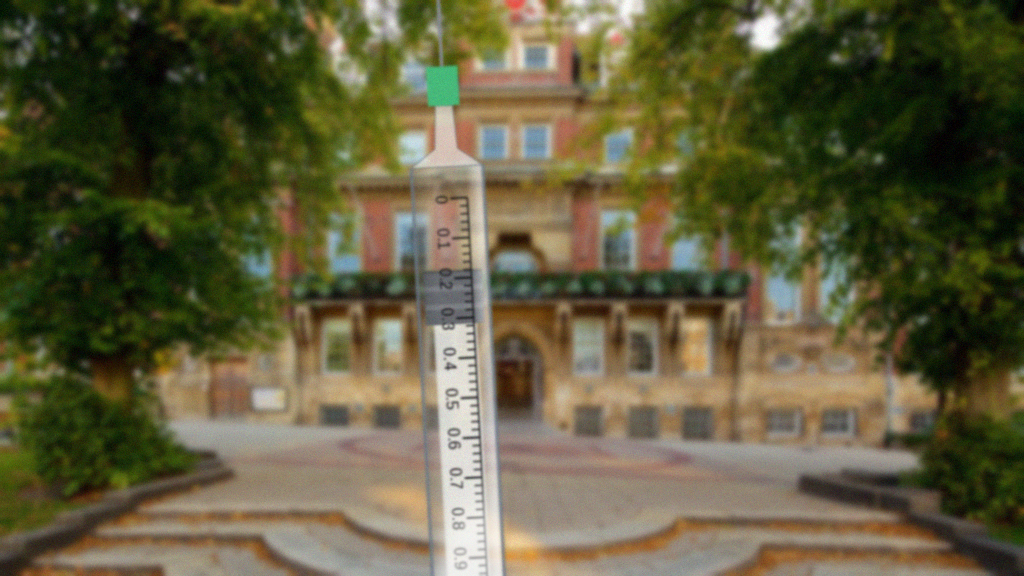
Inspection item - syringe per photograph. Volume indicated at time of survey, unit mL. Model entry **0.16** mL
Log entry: **0.18** mL
